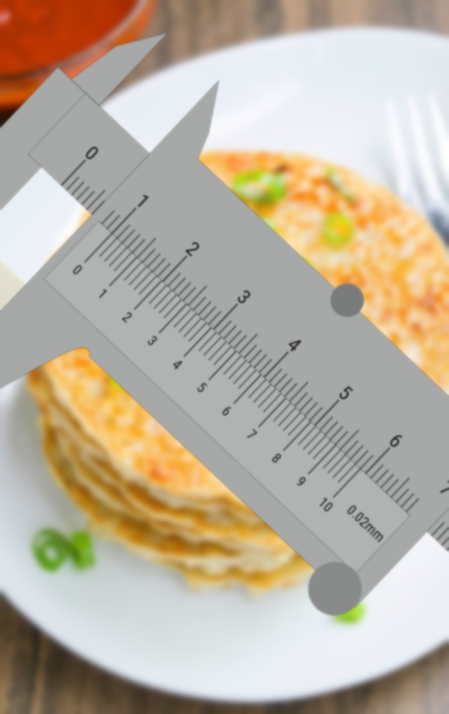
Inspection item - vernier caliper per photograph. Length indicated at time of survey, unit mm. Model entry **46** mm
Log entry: **10.0** mm
